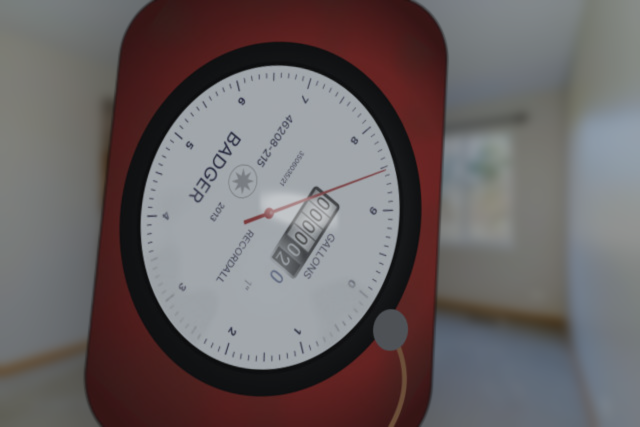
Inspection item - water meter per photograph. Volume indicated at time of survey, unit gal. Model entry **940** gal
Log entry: **18.5** gal
